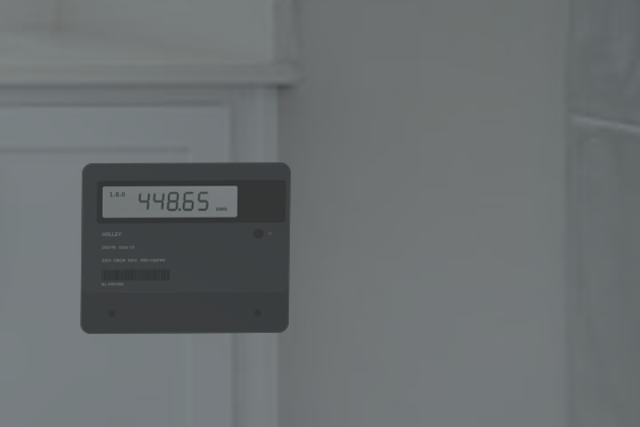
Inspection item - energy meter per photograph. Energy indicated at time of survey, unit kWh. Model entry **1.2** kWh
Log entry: **448.65** kWh
